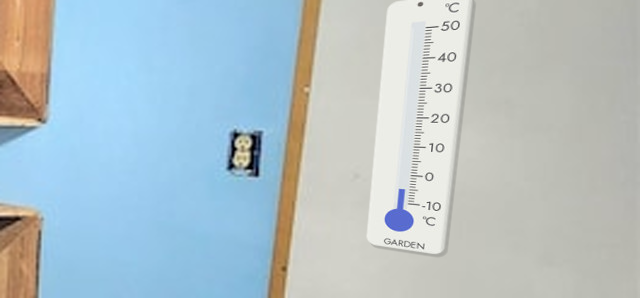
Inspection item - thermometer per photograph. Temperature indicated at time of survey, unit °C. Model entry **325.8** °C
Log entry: **-5** °C
